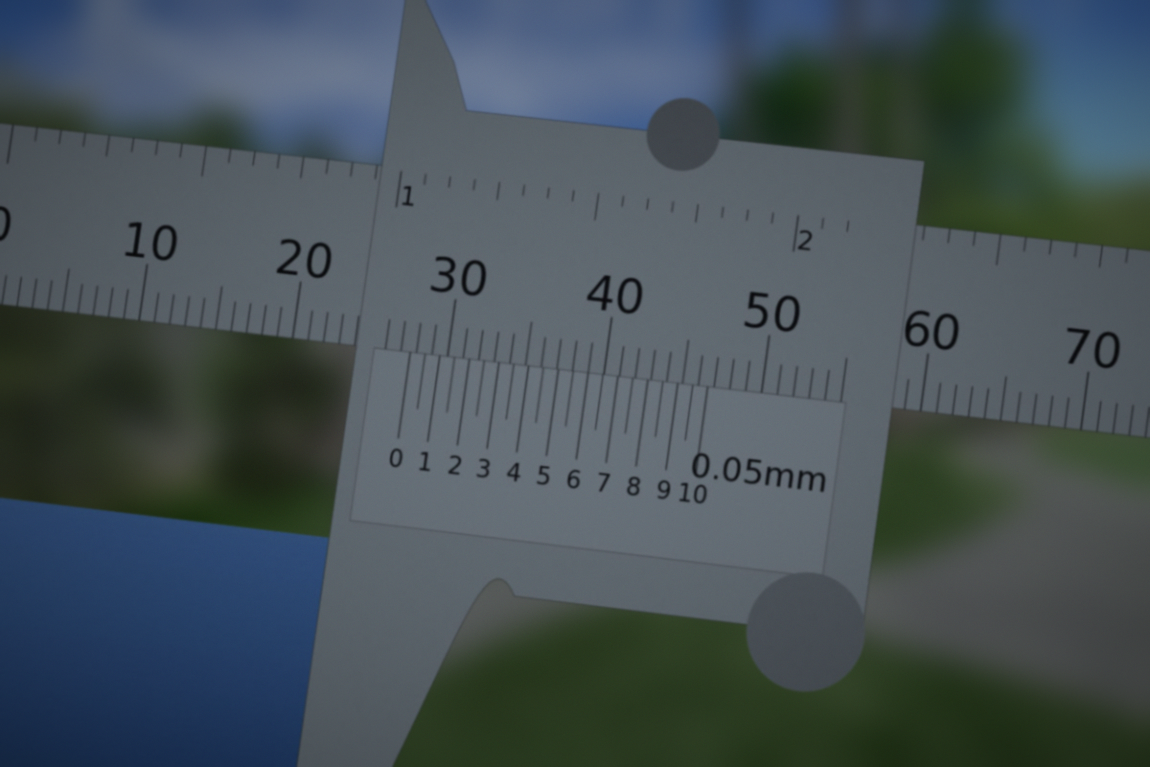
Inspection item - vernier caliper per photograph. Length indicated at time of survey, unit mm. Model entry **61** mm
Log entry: **27.6** mm
